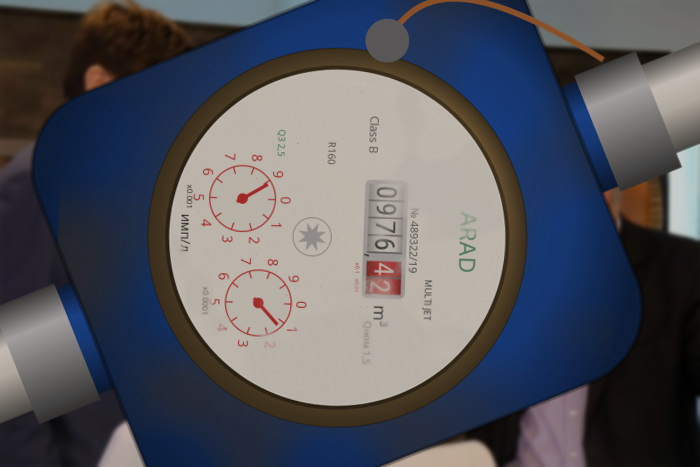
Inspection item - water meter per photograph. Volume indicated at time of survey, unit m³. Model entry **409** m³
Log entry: **976.4191** m³
